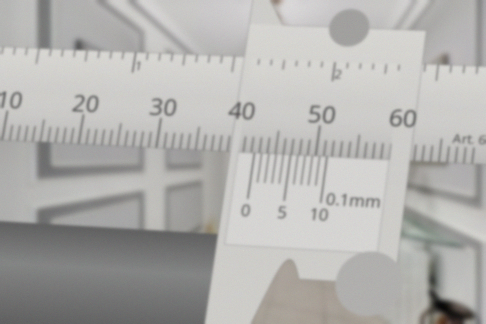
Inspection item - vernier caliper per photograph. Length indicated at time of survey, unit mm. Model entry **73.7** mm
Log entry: **42.4** mm
